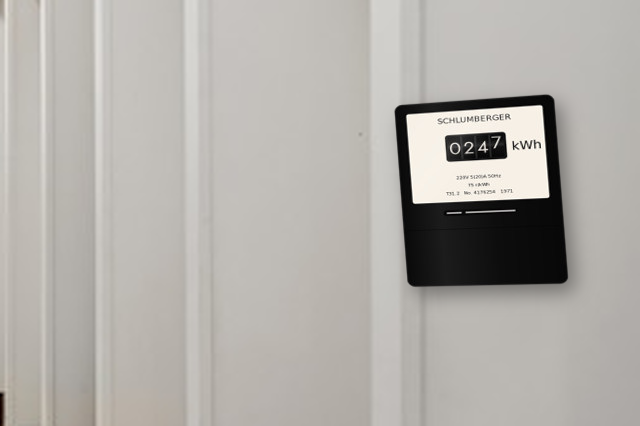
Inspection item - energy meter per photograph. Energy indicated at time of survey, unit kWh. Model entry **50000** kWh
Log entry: **247** kWh
